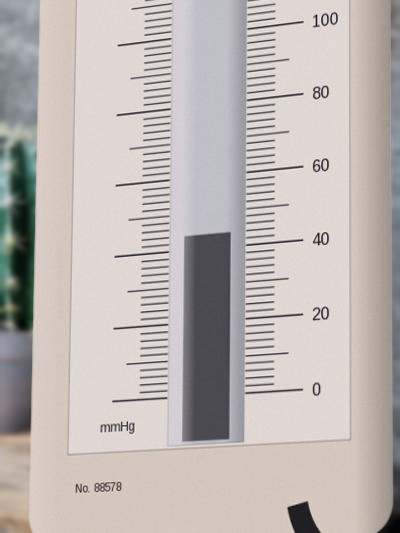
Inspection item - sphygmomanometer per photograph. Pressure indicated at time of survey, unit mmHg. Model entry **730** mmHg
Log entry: **44** mmHg
